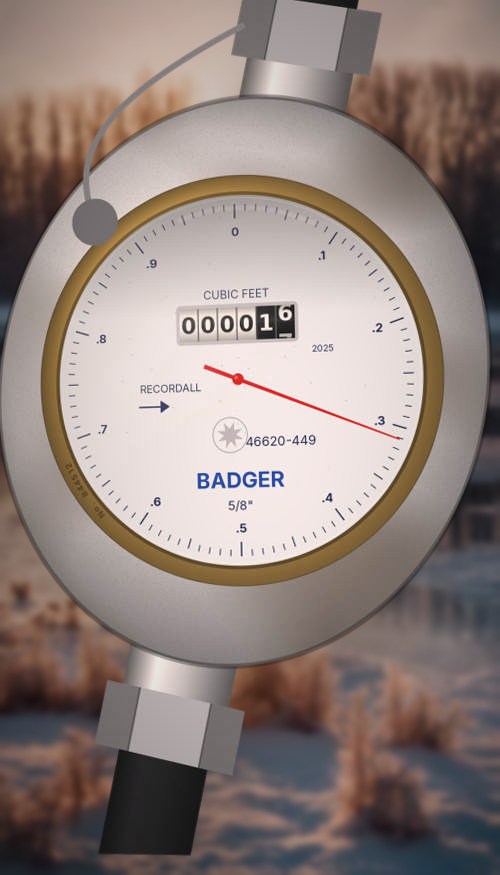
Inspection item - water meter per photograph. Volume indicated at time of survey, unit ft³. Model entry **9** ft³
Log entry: **16.31** ft³
